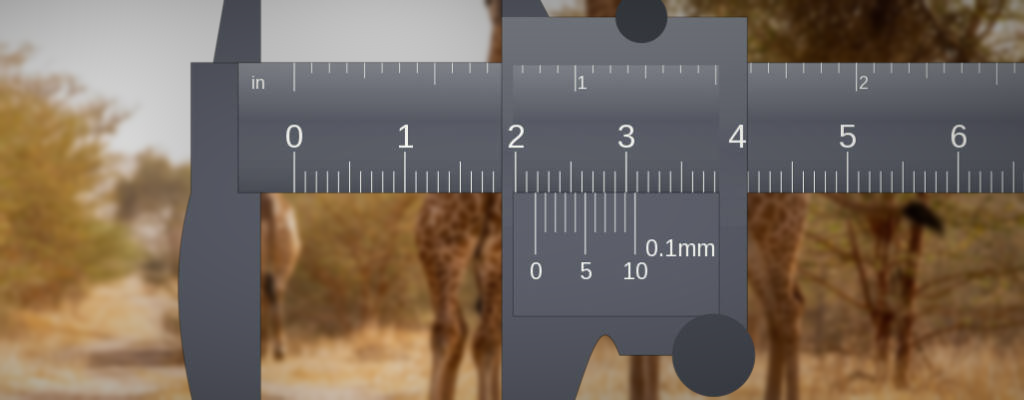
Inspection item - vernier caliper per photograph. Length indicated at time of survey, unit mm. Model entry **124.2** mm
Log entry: **21.8** mm
